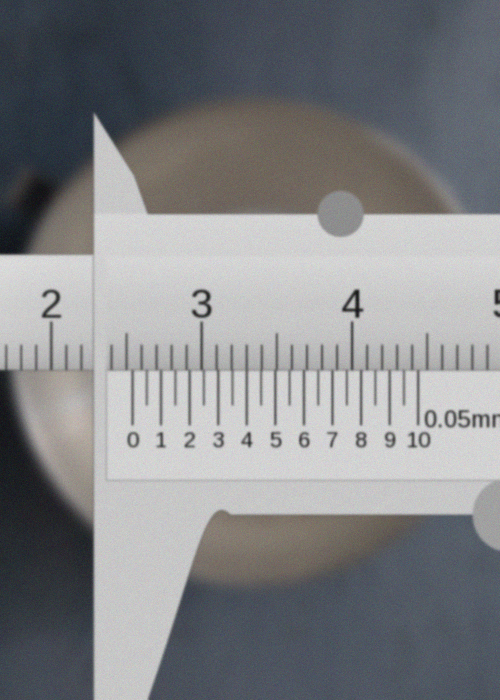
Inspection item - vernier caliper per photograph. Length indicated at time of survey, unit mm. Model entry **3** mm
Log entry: **25.4** mm
